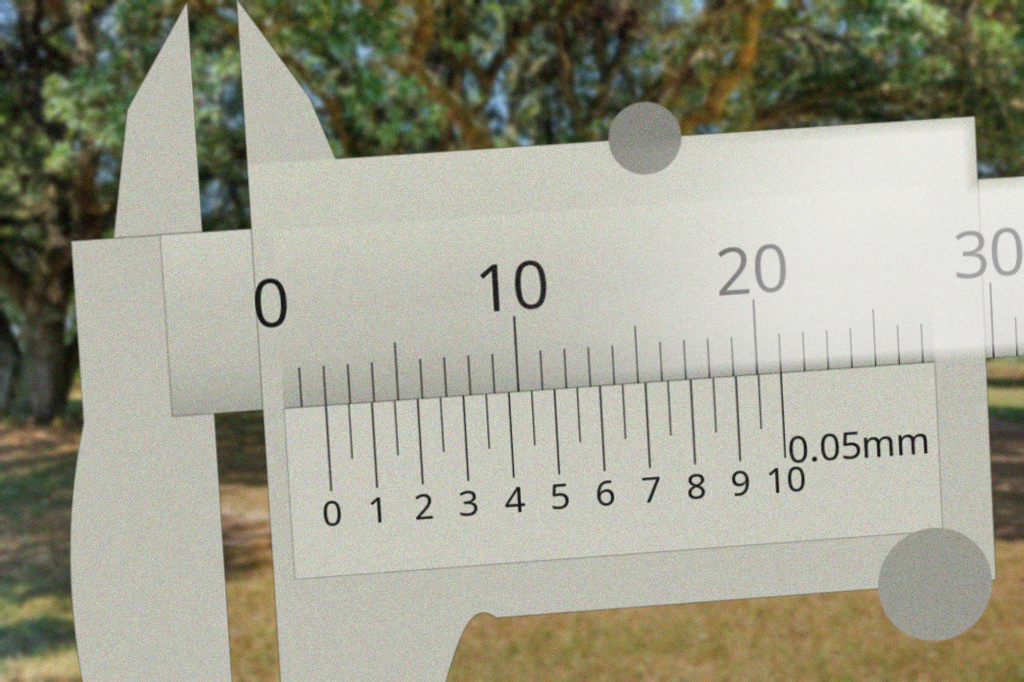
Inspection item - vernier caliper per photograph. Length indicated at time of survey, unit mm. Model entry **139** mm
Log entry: **2.0** mm
